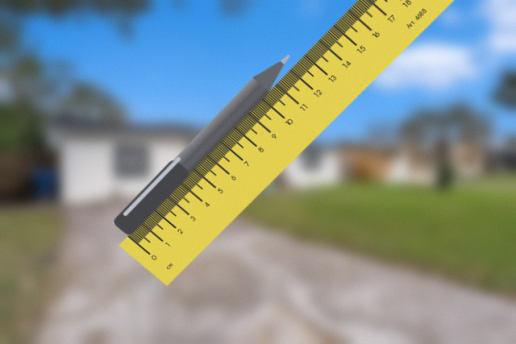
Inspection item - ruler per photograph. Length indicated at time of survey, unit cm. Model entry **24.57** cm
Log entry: **12.5** cm
